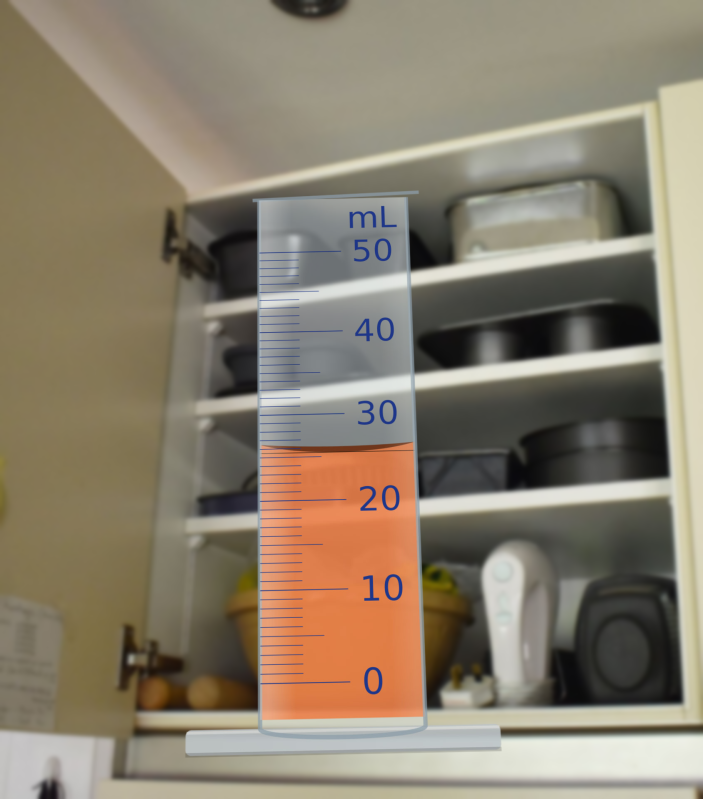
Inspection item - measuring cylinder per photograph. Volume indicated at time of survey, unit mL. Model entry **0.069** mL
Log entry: **25.5** mL
